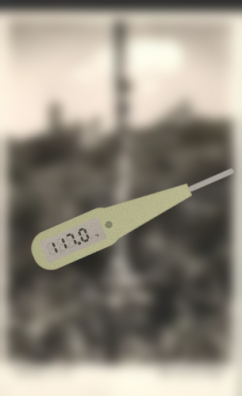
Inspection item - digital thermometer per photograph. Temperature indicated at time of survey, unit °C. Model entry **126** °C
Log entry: **117.0** °C
